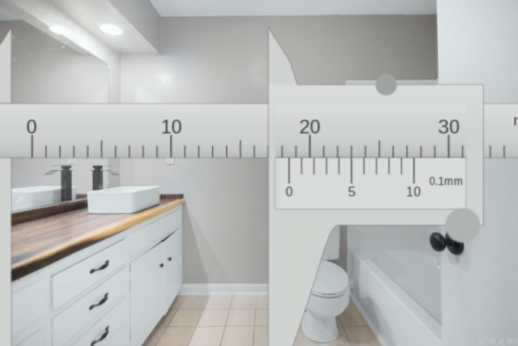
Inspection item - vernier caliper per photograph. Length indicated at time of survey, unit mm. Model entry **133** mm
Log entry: **18.5** mm
